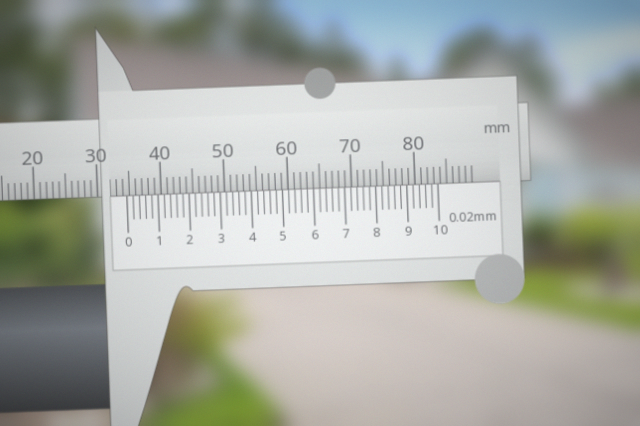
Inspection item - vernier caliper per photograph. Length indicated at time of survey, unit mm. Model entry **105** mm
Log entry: **34.6** mm
